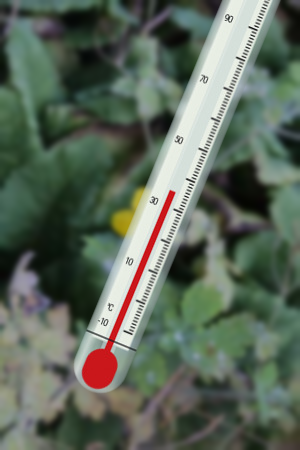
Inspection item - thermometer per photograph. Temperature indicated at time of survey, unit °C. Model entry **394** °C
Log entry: **35** °C
